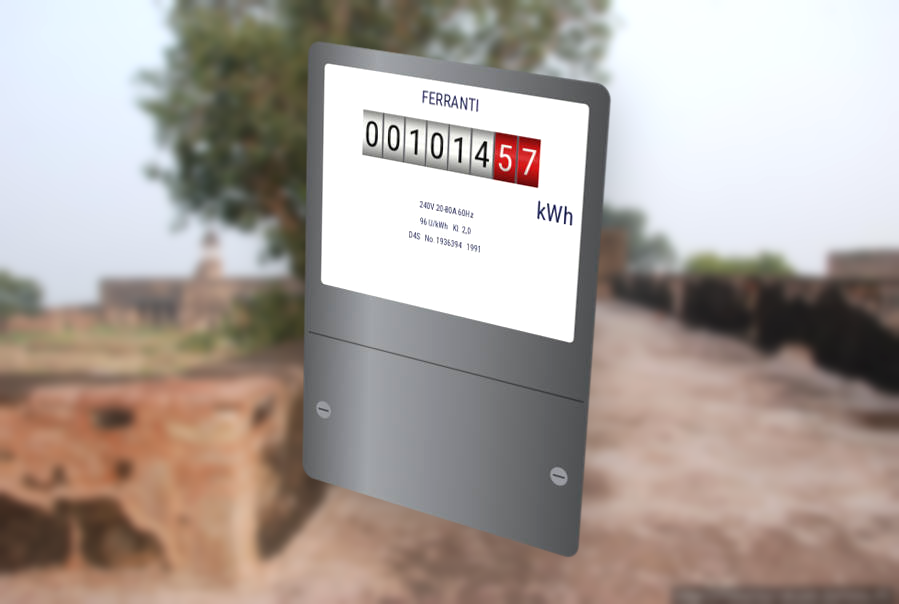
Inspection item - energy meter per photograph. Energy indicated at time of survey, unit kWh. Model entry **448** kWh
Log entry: **1014.57** kWh
